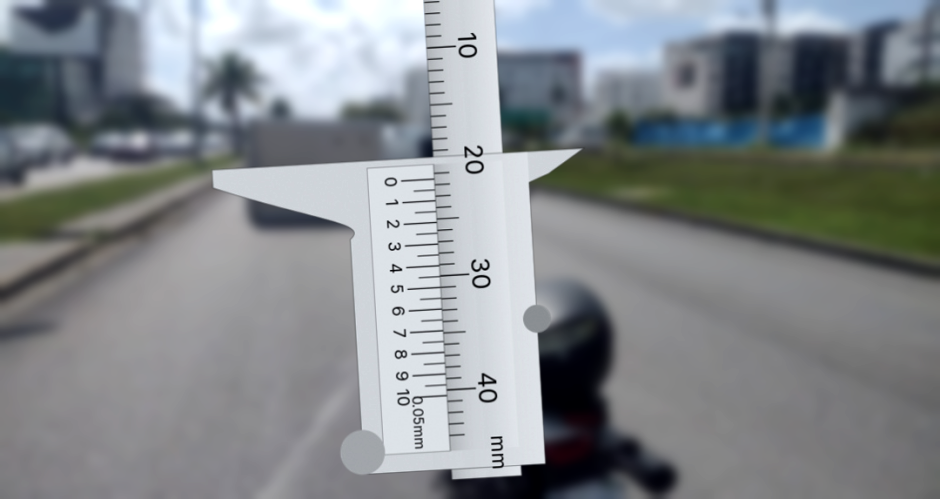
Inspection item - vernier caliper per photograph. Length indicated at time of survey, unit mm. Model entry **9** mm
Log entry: **21.5** mm
